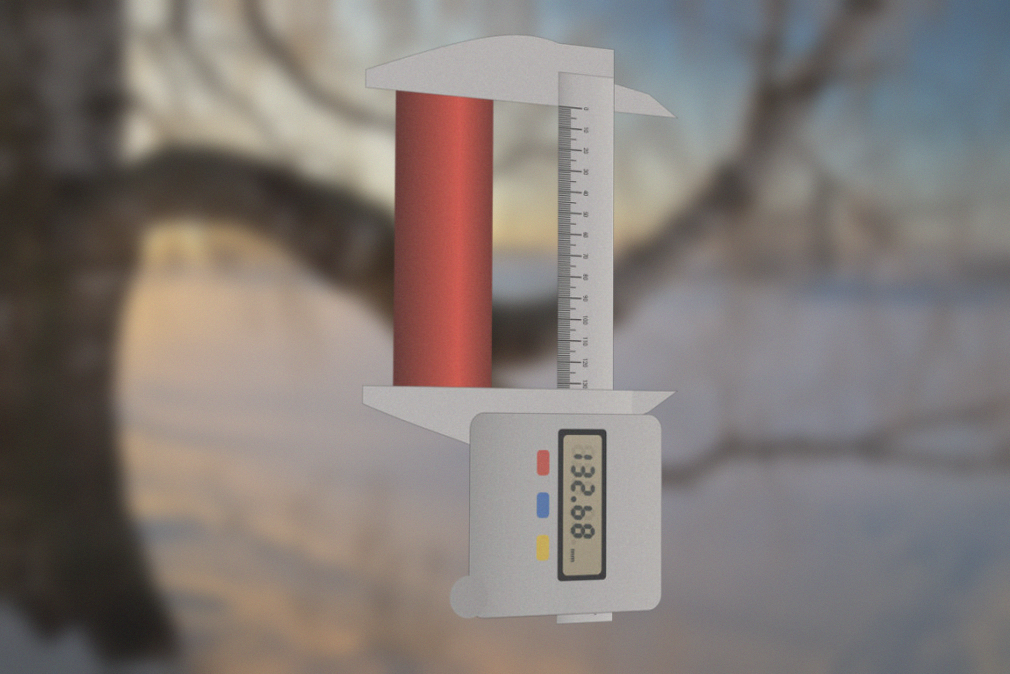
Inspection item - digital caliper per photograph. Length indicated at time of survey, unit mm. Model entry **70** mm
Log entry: **132.68** mm
